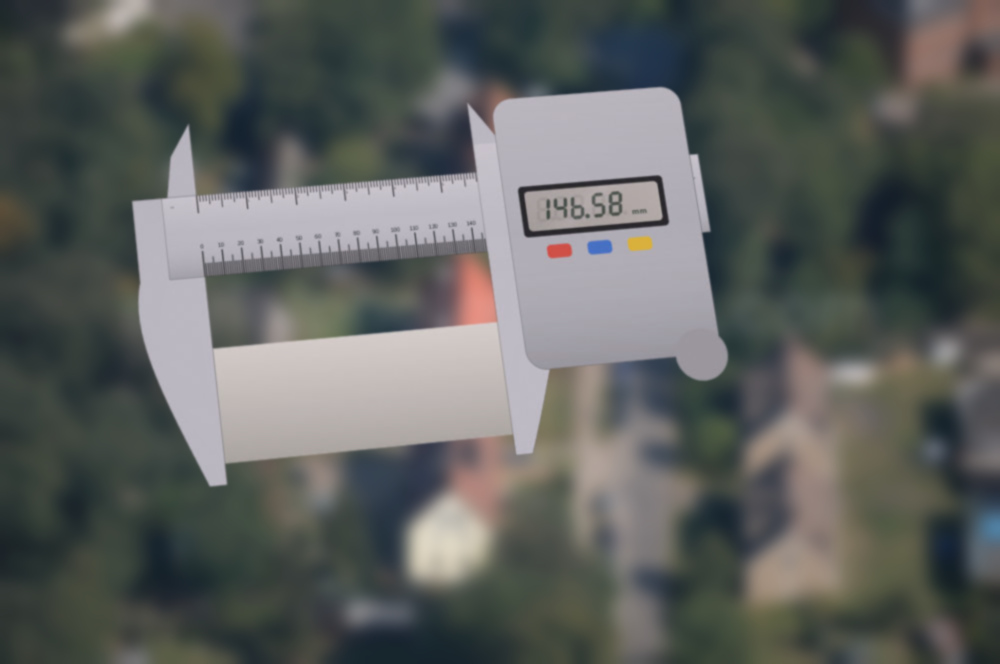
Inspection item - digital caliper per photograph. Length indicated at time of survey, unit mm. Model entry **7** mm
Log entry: **146.58** mm
